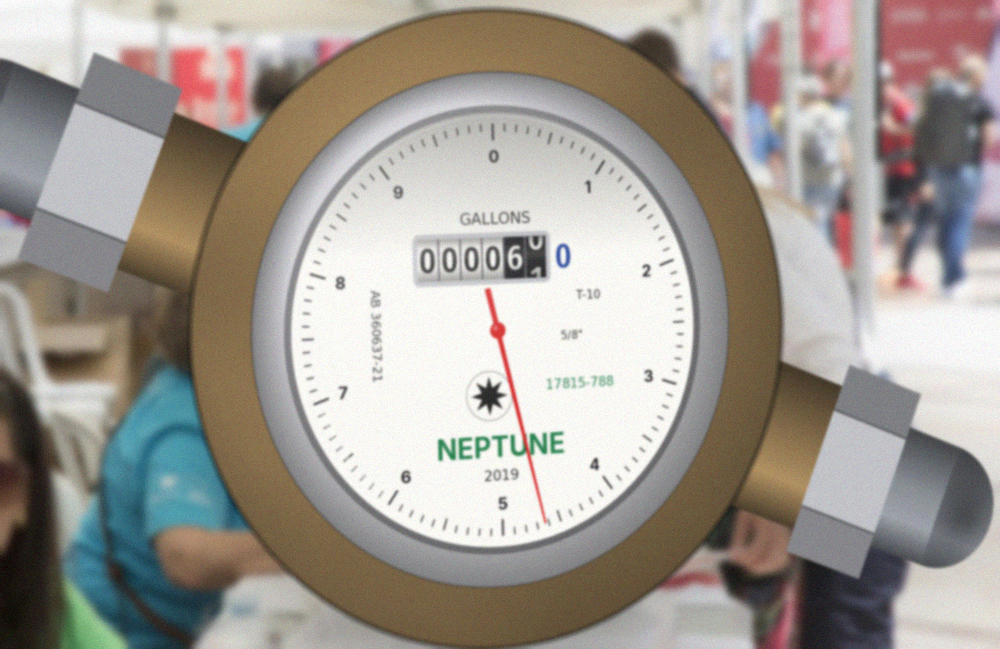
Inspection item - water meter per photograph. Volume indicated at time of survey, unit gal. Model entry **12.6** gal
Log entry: **604.6** gal
